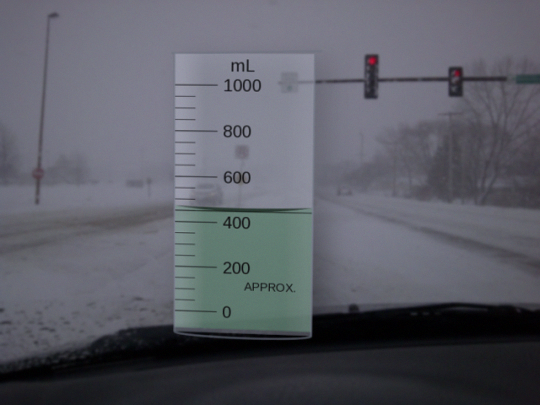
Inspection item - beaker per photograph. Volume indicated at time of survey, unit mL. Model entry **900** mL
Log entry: **450** mL
